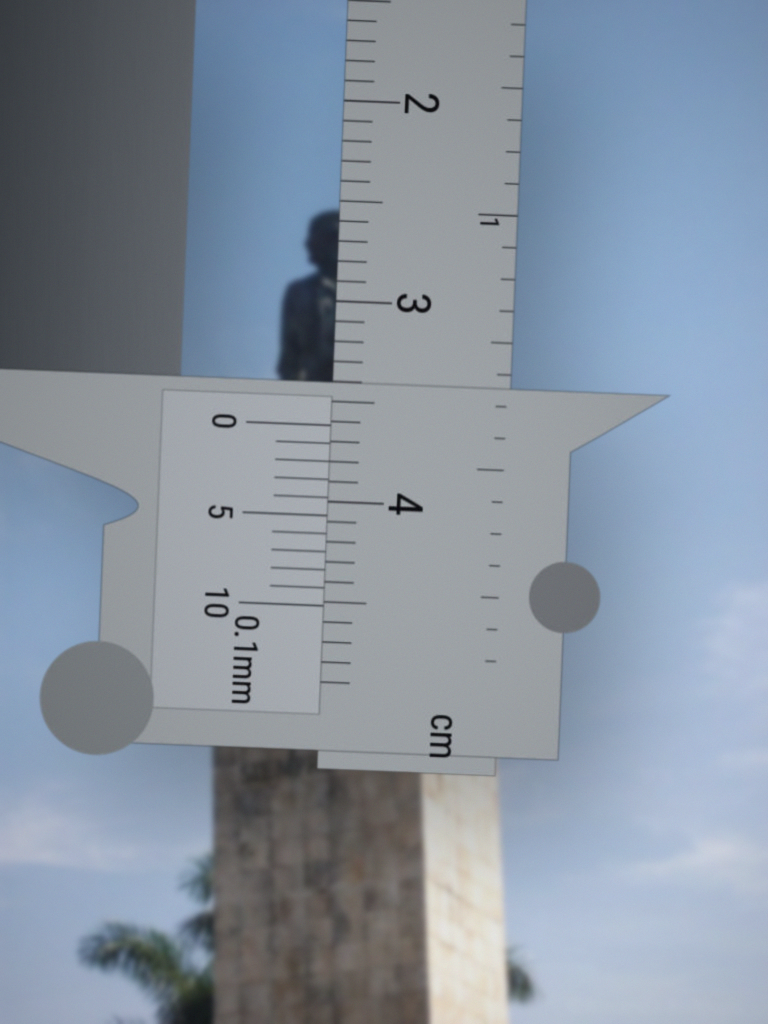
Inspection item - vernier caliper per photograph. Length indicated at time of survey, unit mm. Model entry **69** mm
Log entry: **36.2** mm
